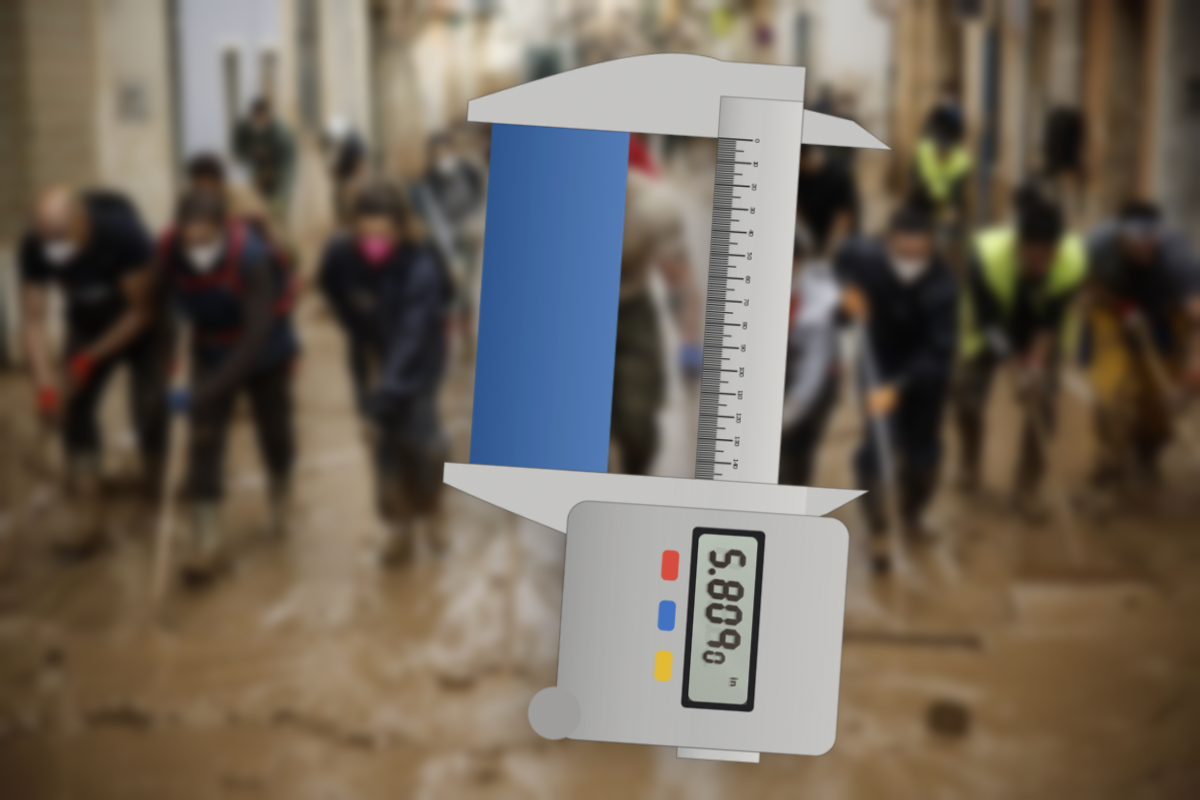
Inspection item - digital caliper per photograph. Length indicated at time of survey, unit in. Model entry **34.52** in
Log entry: **5.8090** in
